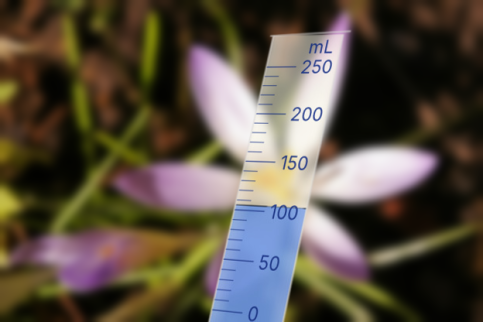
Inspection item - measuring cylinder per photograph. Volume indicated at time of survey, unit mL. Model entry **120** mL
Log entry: **105** mL
